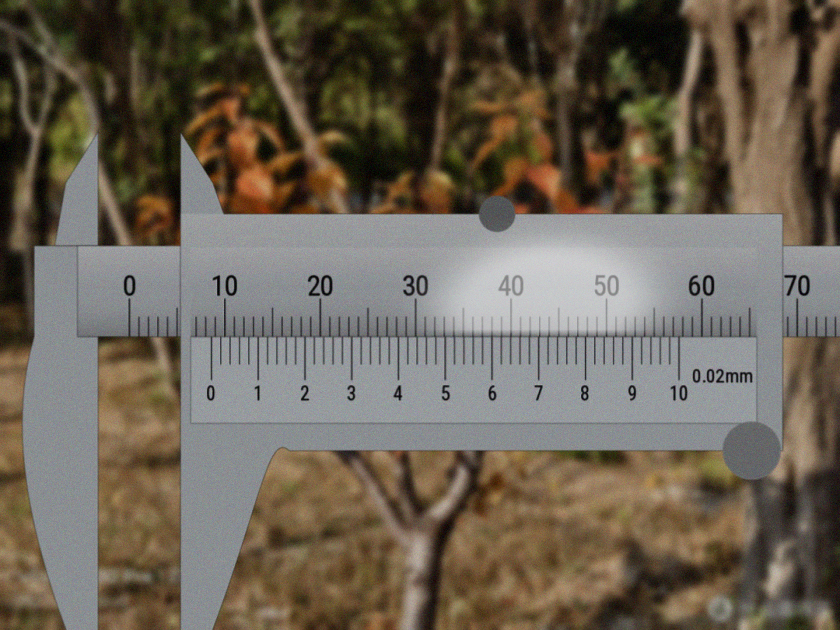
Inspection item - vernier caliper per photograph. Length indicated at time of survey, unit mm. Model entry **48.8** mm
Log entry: **8.6** mm
